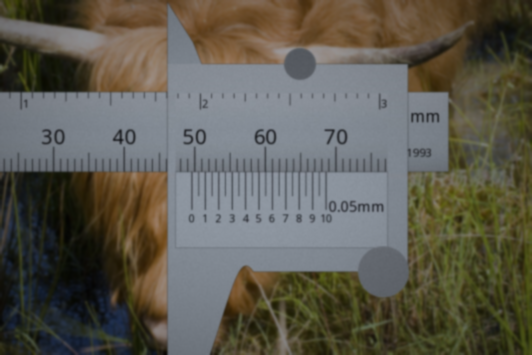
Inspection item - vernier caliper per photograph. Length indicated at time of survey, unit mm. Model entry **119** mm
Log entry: **49.6** mm
